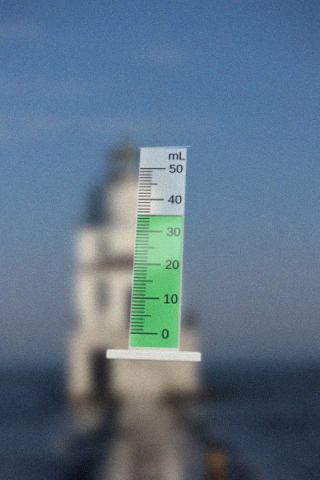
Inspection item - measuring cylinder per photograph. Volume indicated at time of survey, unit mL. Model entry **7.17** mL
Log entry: **35** mL
